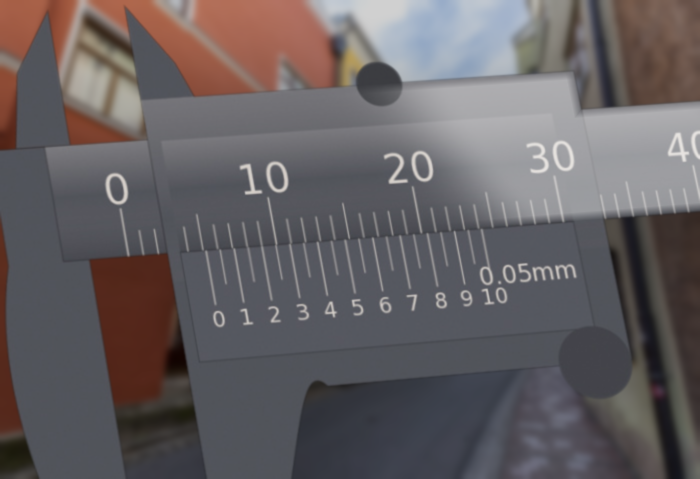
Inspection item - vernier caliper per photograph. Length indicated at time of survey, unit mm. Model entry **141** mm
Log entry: **5.2** mm
